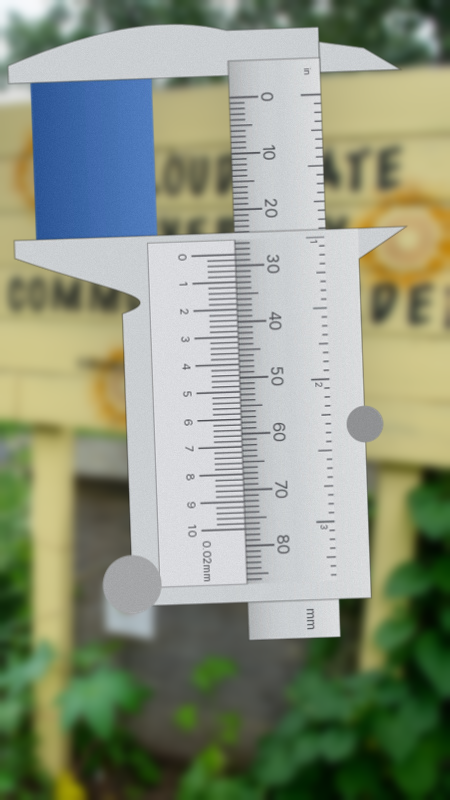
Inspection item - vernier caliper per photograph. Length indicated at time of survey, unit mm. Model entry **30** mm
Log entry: **28.0** mm
